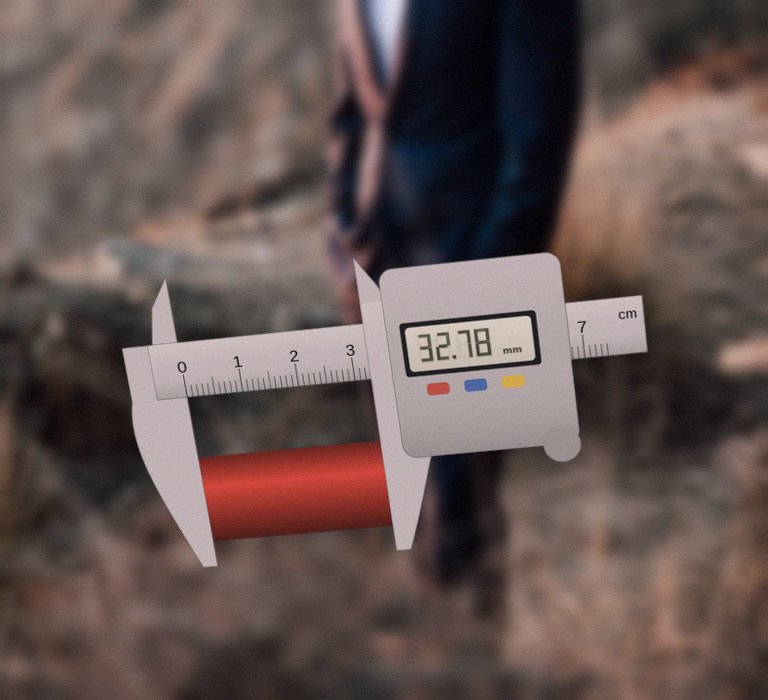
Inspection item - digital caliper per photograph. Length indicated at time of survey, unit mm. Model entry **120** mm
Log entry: **32.78** mm
